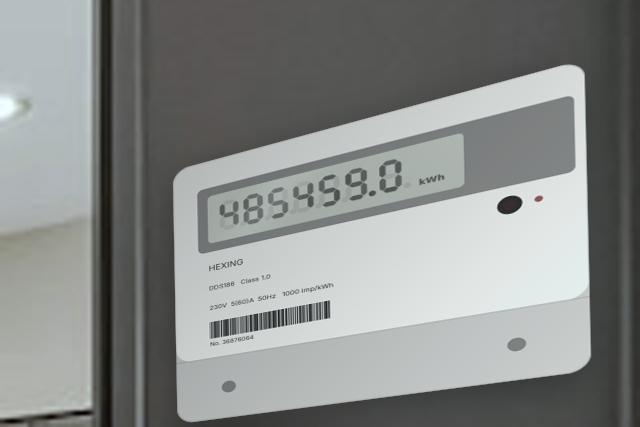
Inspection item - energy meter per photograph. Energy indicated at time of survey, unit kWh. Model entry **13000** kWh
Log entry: **485459.0** kWh
